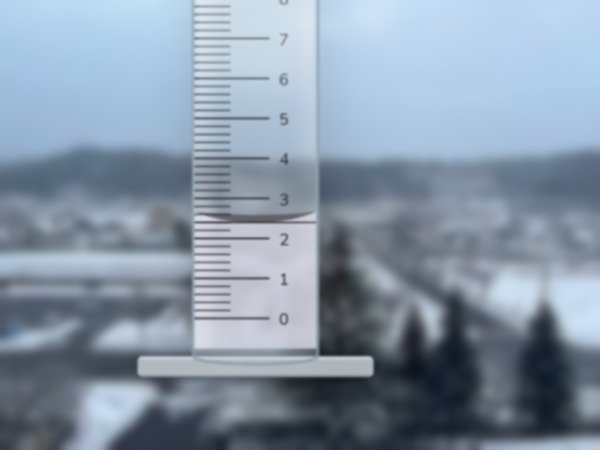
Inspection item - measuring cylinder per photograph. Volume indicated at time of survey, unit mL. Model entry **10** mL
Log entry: **2.4** mL
